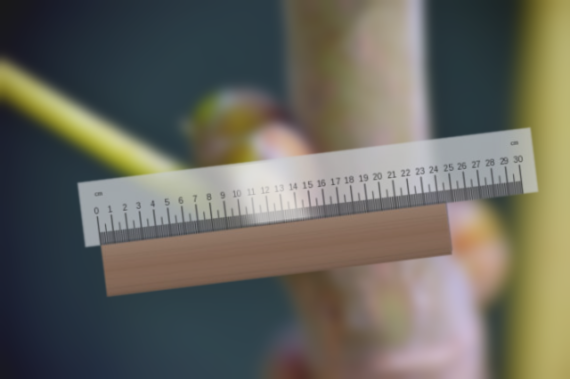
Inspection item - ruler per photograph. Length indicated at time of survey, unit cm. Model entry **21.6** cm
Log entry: **24.5** cm
